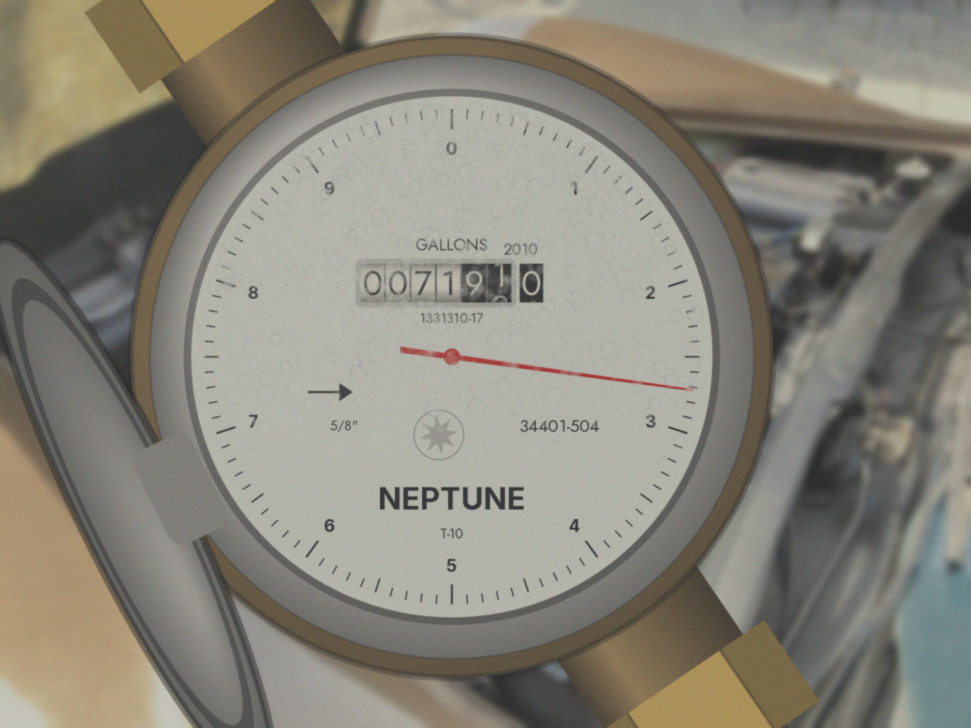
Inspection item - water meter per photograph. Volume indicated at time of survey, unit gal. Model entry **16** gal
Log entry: **71912.7** gal
